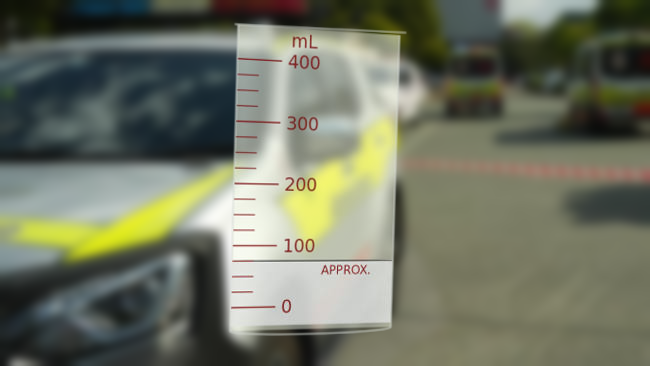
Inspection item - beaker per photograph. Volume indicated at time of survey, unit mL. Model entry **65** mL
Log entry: **75** mL
